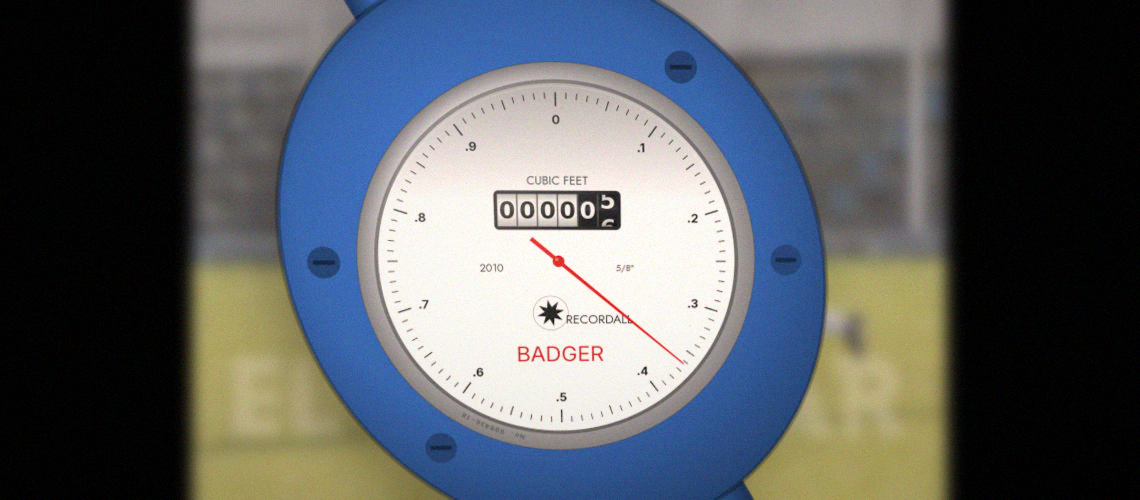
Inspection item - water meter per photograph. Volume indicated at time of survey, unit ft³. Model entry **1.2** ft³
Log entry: **5.36** ft³
